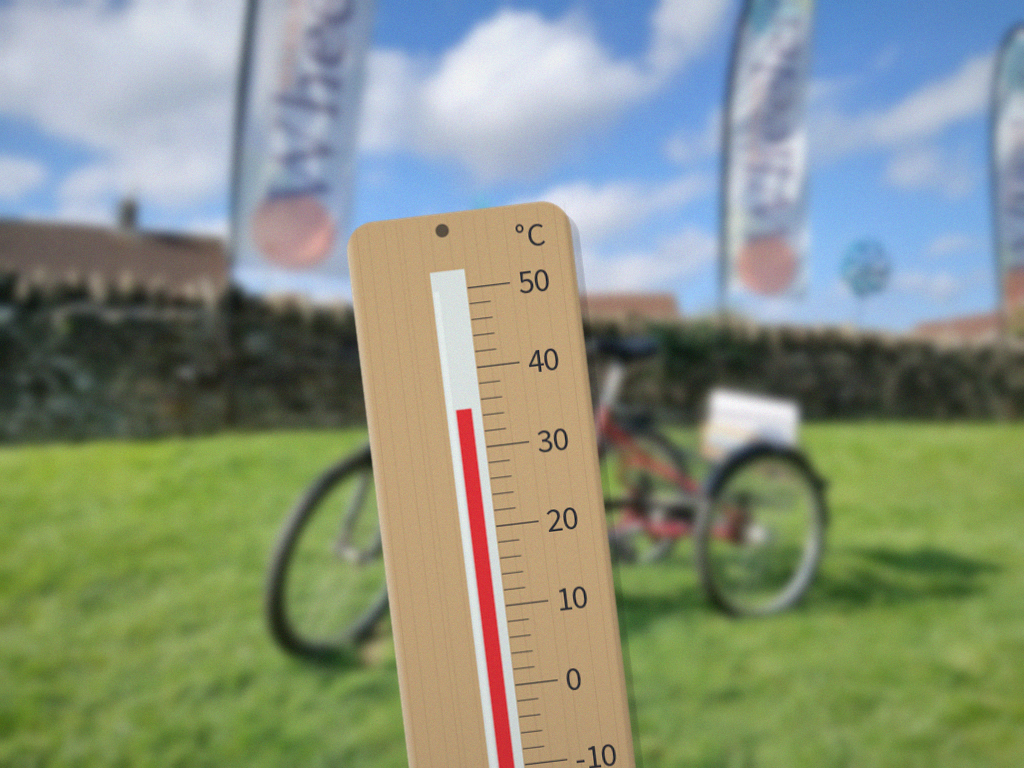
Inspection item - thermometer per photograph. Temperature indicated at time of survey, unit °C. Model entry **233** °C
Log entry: **35** °C
